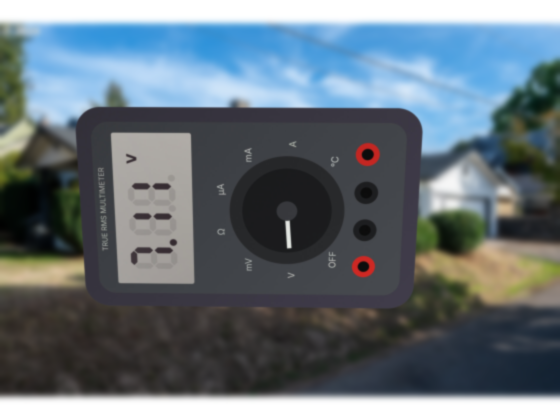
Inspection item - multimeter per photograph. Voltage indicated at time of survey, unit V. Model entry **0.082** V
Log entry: **7.11** V
